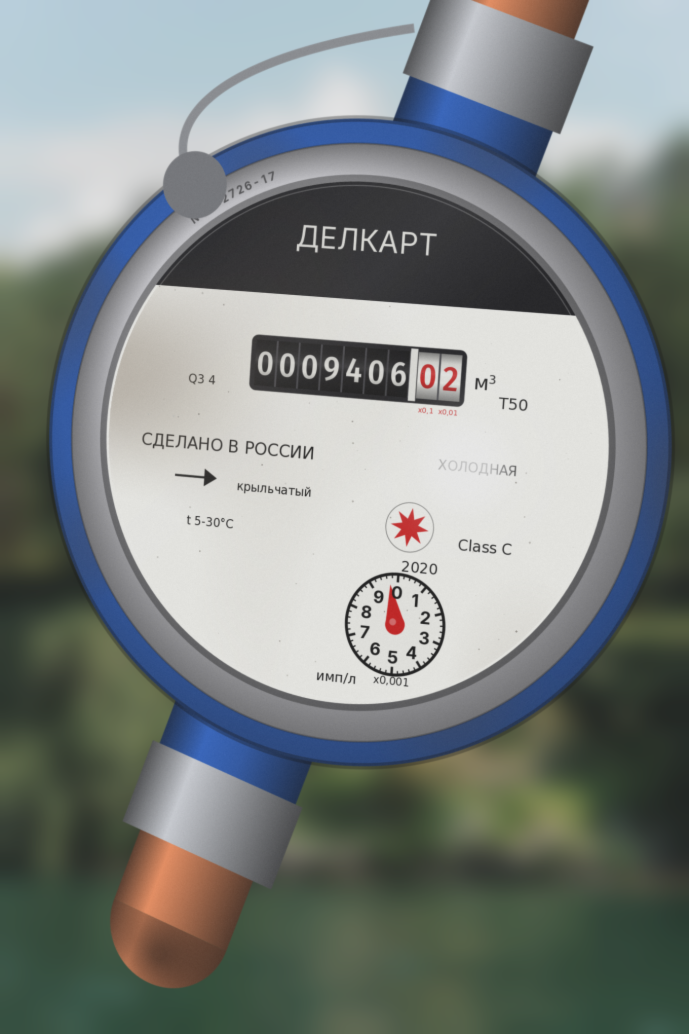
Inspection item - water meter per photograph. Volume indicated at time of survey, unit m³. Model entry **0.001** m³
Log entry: **9406.019** m³
